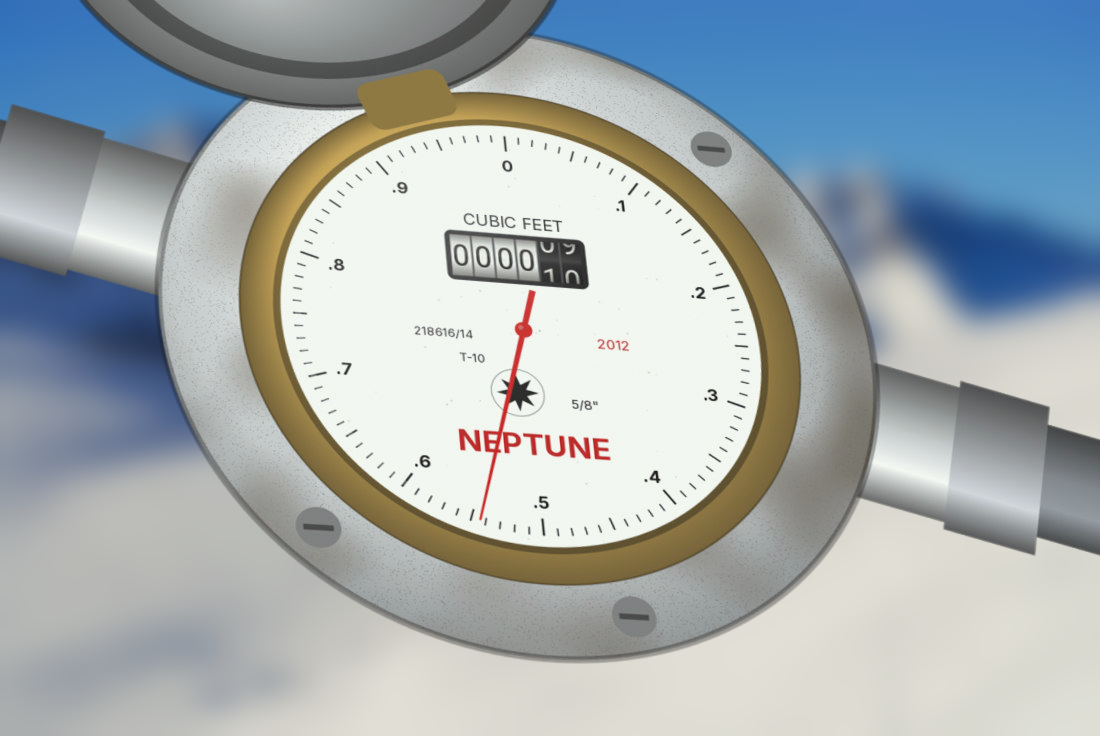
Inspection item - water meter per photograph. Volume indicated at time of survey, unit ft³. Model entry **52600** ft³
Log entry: **9.54** ft³
